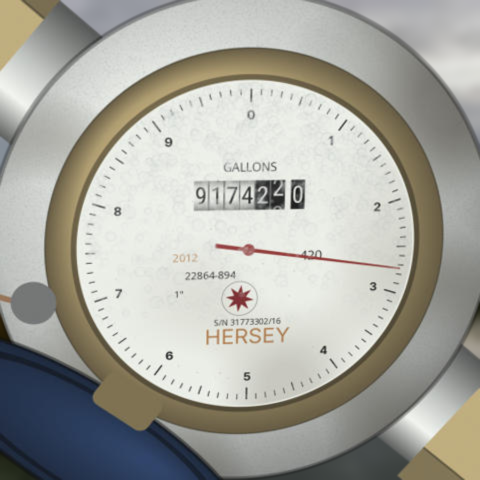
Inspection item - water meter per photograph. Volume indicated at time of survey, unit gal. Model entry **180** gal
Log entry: **9174222.7** gal
